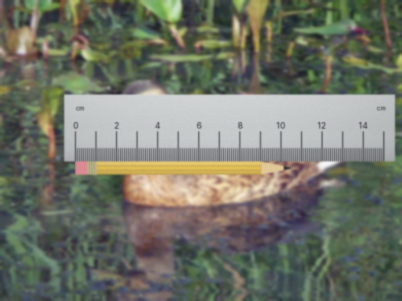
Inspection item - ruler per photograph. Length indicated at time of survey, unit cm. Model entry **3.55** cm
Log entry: **10.5** cm
